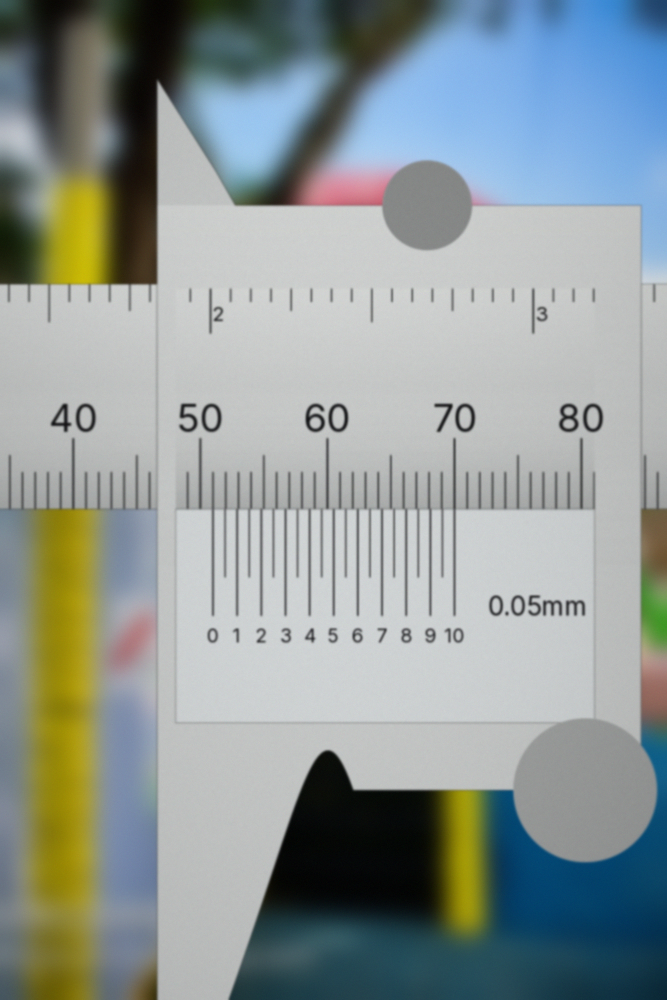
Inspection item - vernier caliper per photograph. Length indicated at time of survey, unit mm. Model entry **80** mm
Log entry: **51.0** mm
